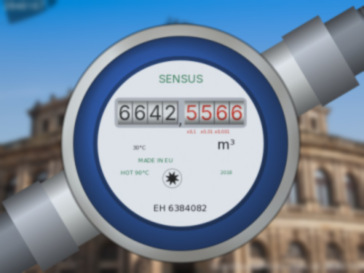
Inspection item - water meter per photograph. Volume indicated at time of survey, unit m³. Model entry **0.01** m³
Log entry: **6642.5566** m³
